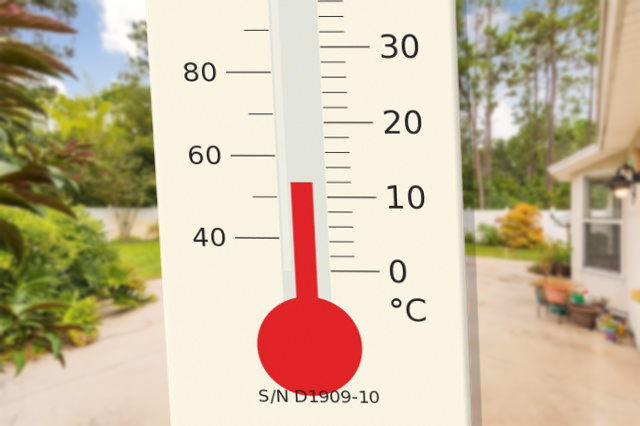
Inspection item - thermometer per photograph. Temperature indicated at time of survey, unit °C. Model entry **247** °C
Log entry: **12** °C
